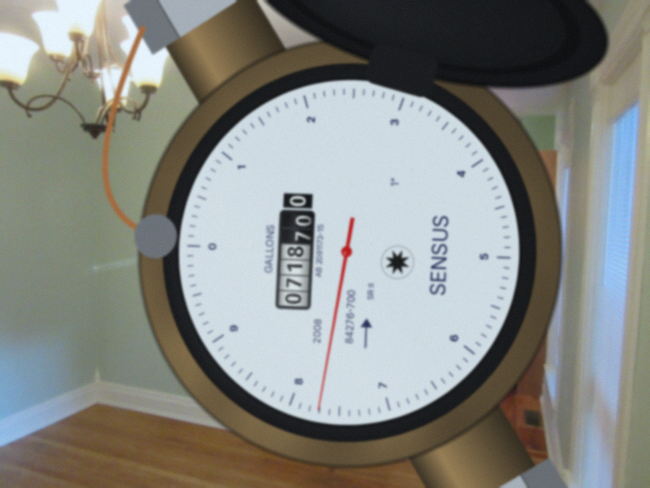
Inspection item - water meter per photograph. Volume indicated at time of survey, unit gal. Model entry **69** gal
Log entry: **718697.7** gal
